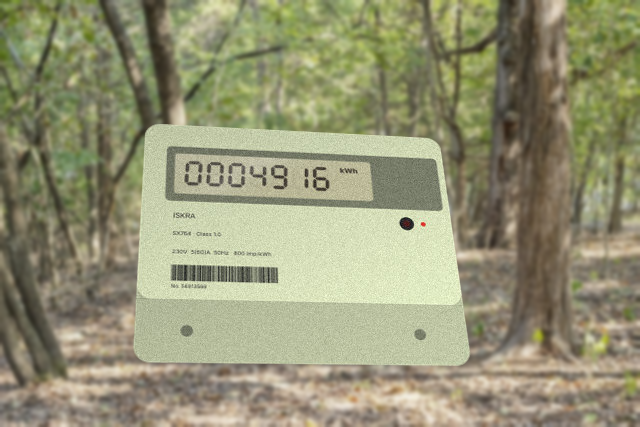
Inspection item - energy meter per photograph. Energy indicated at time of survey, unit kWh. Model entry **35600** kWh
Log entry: **4916** kWh
